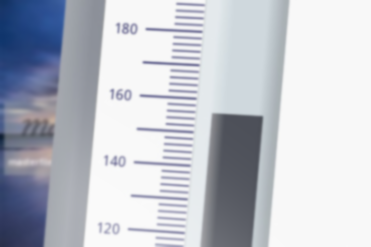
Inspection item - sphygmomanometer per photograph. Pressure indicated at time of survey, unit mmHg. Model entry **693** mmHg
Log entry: **156** mmHg
